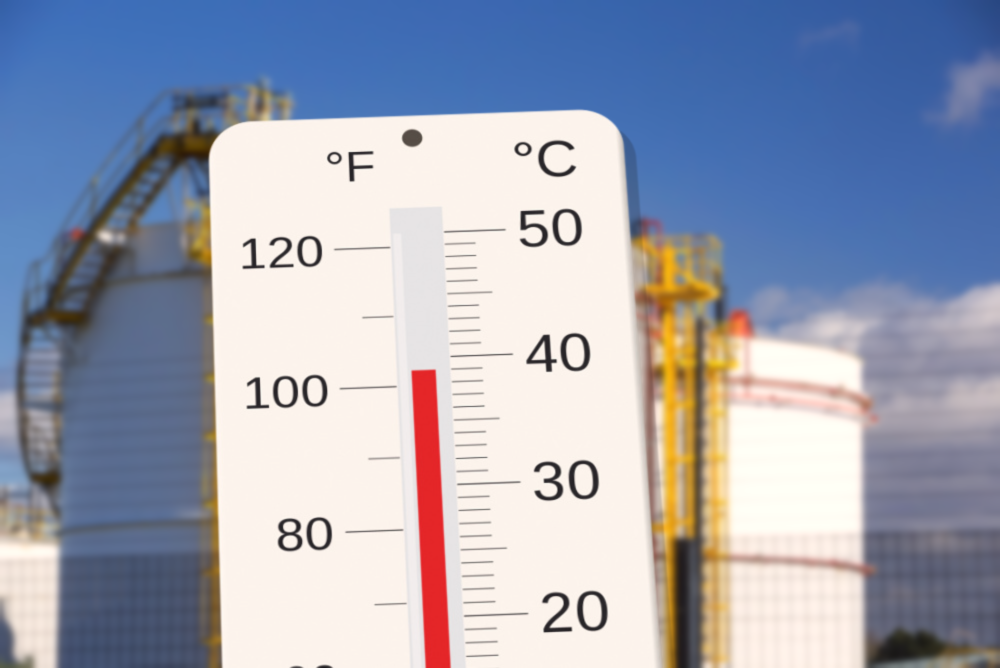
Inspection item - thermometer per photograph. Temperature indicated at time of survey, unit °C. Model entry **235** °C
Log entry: **39** °C
